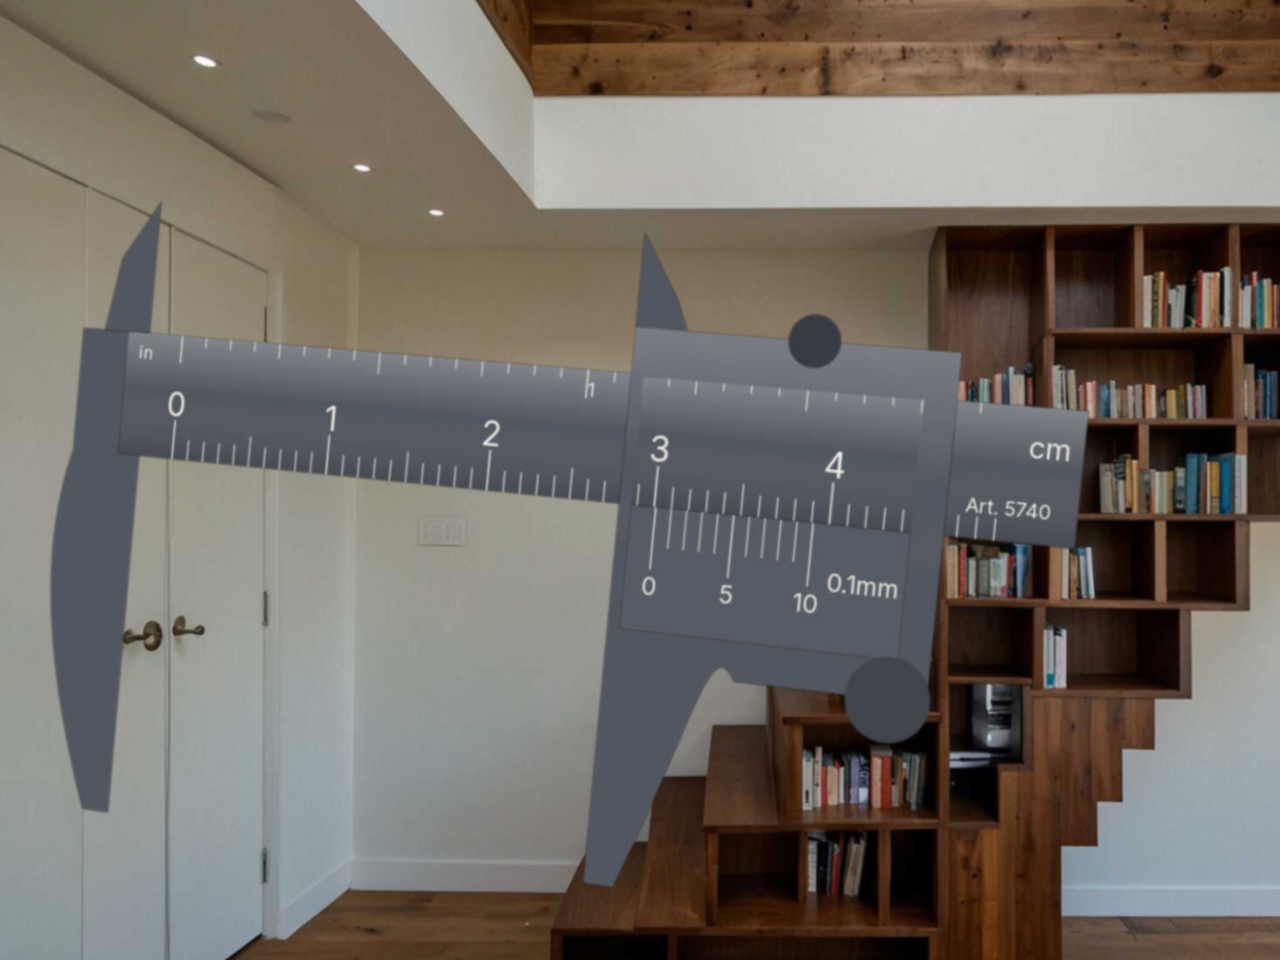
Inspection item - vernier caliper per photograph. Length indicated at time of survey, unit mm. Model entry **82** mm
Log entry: **30.1** mm
